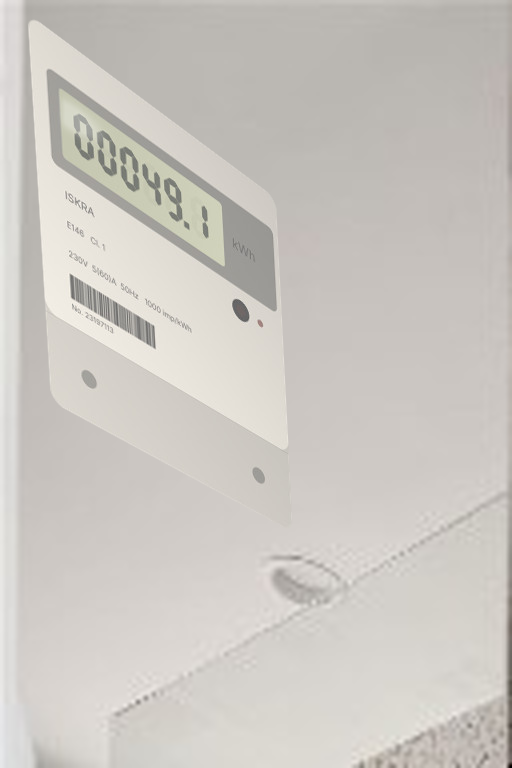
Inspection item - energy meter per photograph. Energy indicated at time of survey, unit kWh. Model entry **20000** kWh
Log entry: **49.1** kWh
